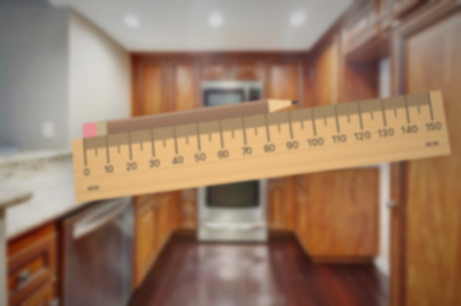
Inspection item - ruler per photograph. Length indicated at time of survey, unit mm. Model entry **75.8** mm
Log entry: **95** mm
